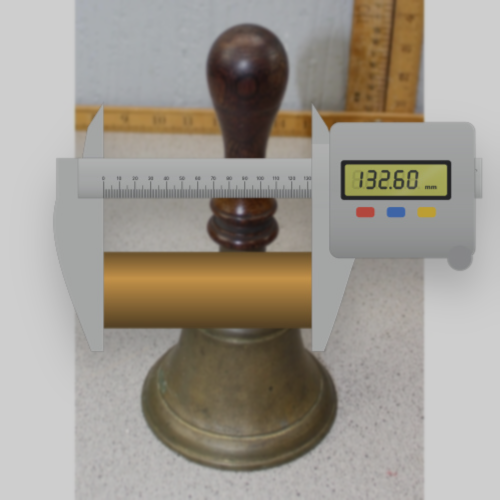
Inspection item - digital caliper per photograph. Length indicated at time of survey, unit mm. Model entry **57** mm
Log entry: **132.60** mm
